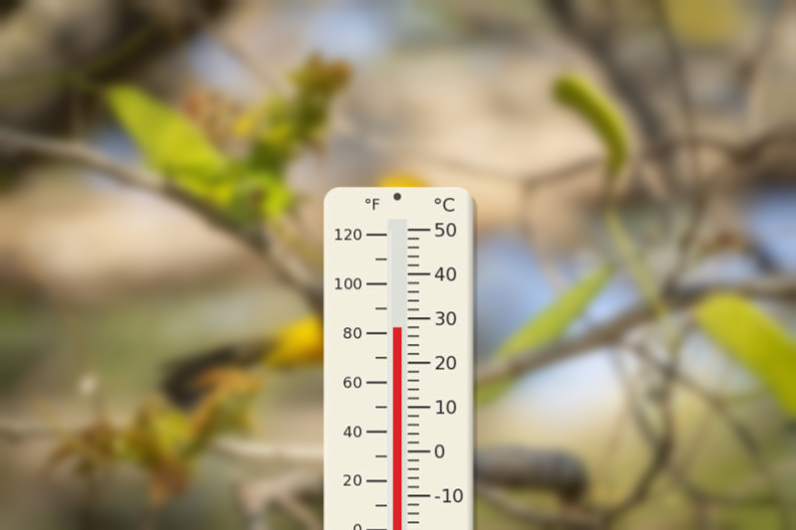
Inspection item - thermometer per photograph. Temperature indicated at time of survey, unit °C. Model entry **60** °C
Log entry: **28** °C
